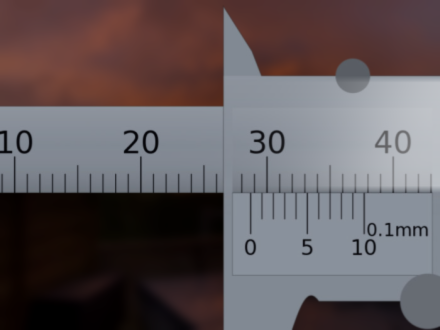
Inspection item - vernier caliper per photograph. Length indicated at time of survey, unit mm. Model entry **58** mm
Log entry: **28.7** mm
